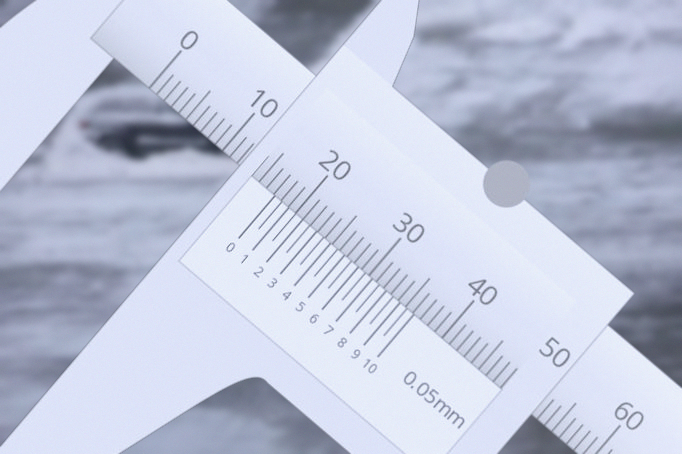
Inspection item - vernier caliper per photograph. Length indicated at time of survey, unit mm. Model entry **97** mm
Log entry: **17.2** mm
